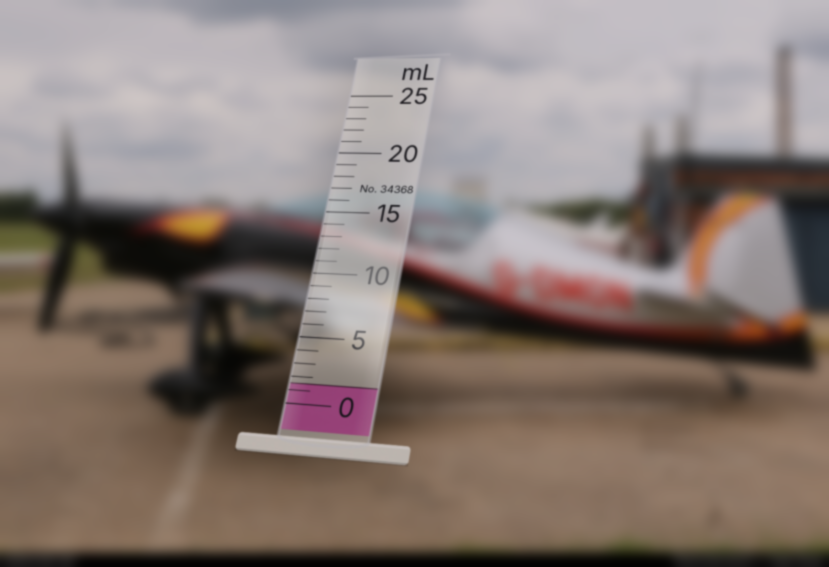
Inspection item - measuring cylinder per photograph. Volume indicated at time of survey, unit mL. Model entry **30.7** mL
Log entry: **1.5** mL
